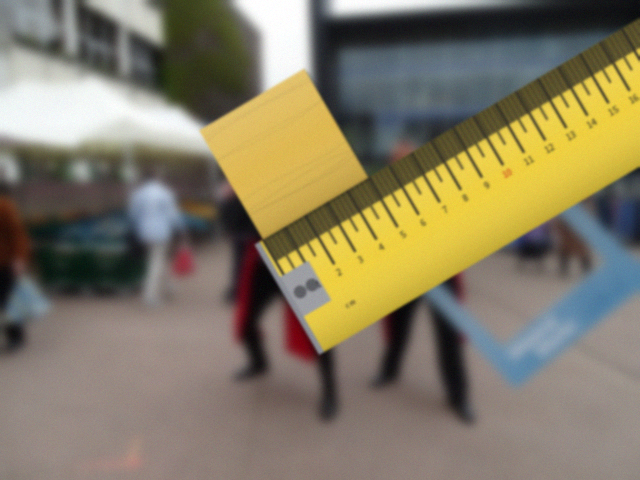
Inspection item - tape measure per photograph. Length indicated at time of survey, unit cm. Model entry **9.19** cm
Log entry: **5** cm
